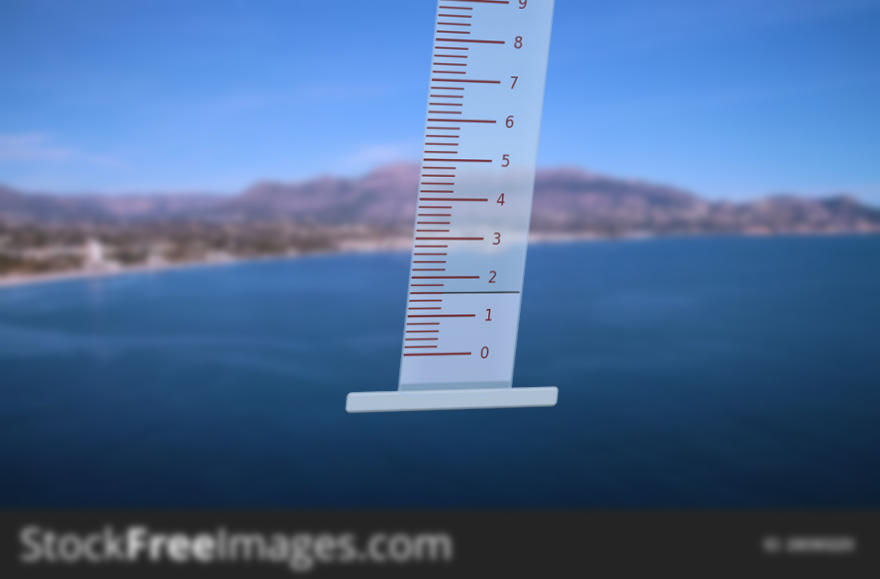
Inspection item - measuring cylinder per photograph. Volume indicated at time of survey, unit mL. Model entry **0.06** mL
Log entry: **1.6** mL
